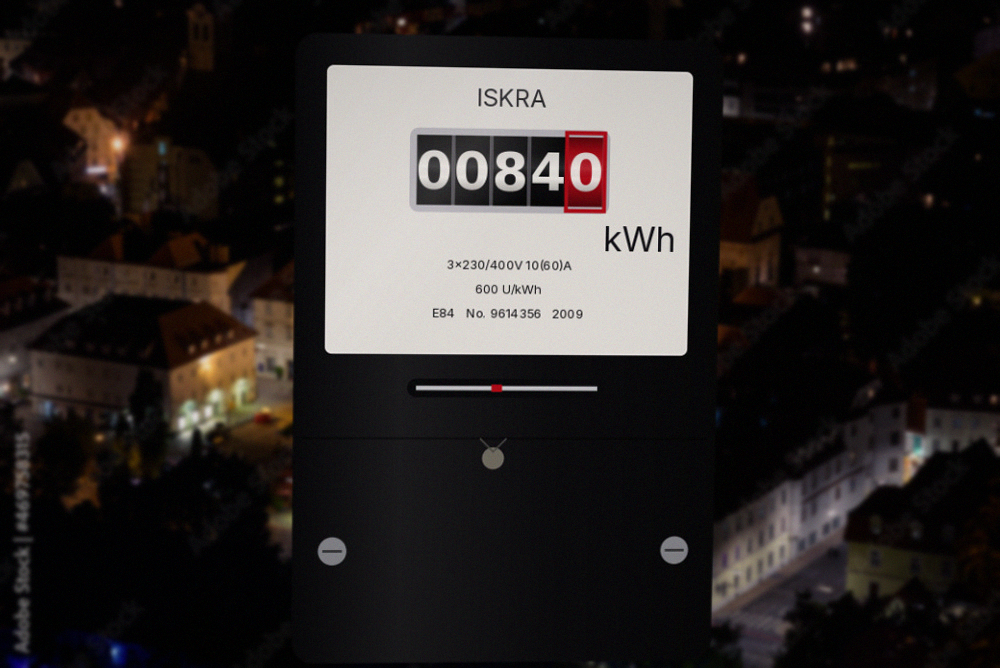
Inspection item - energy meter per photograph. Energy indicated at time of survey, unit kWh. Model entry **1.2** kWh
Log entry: **84.0** kWh
